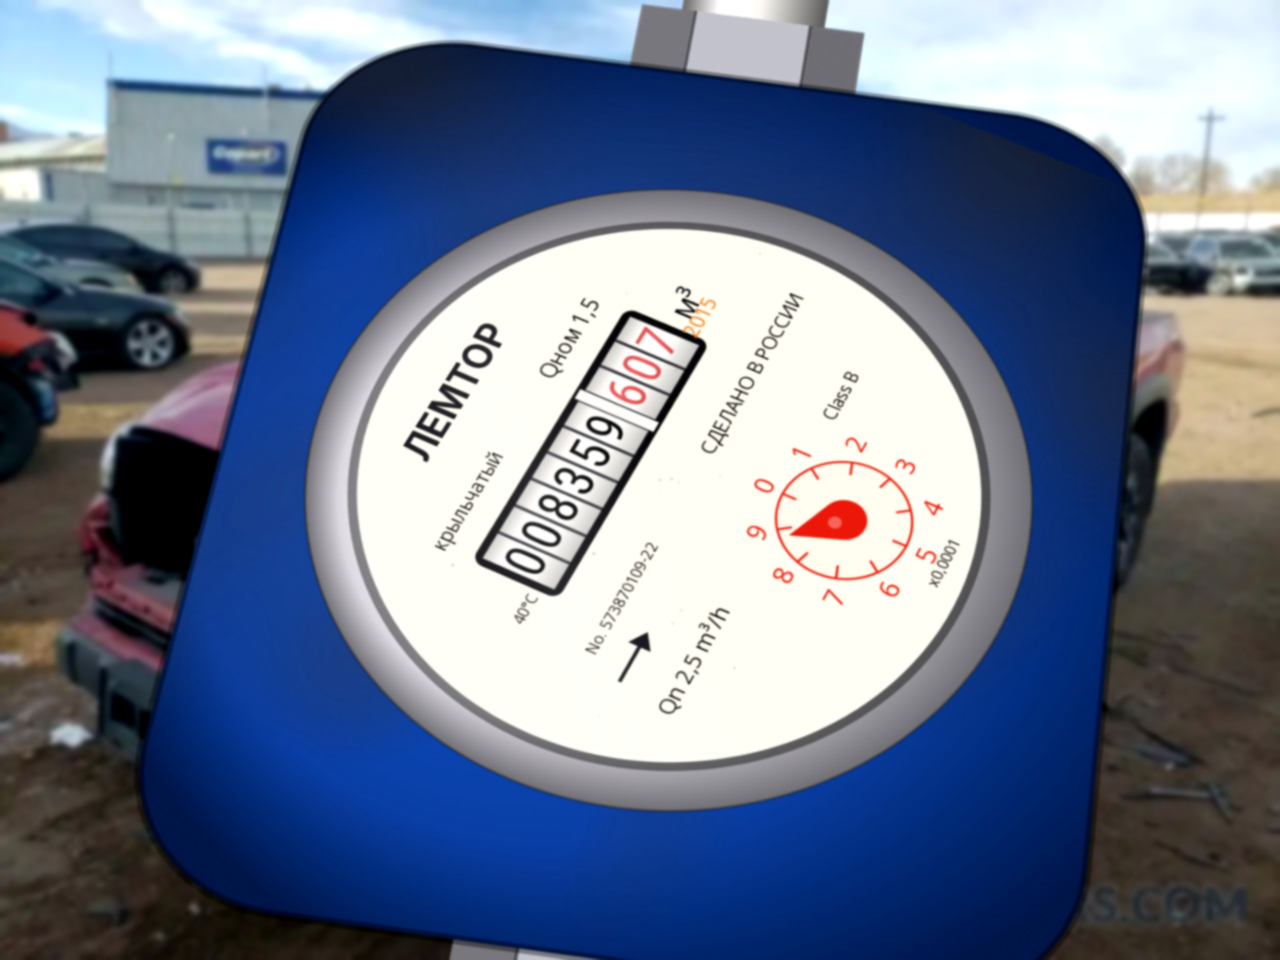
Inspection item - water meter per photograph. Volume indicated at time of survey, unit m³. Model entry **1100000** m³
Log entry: **8359.6078** m³
